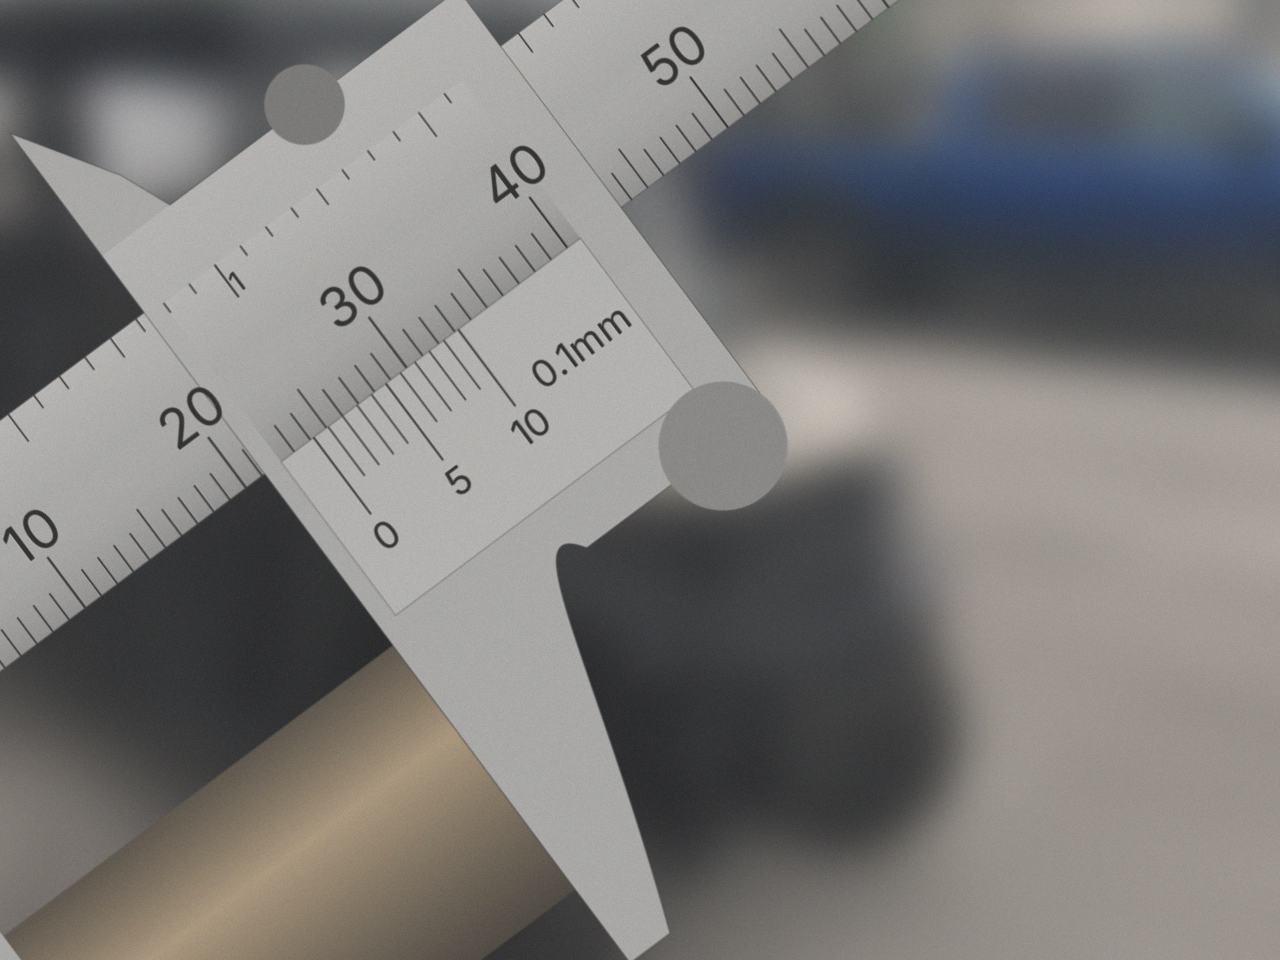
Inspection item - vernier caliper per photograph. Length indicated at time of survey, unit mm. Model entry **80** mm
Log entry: **24.2** mm
